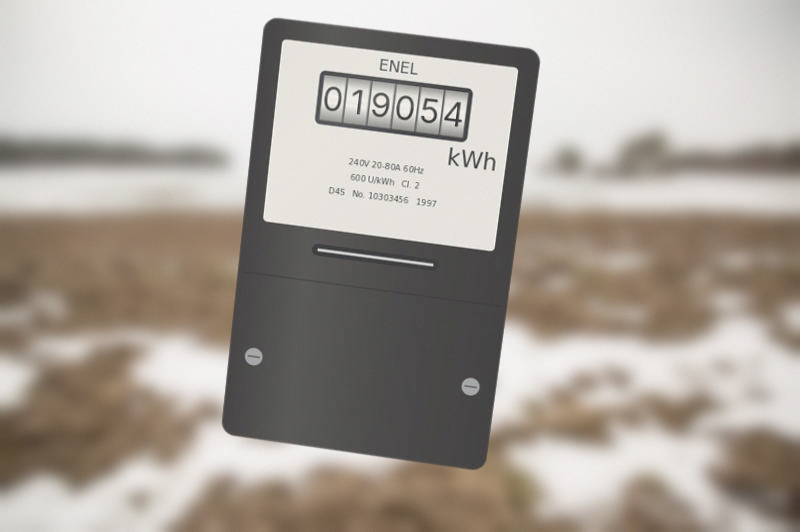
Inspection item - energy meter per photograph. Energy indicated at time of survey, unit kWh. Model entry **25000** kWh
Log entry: **19054** kWh
